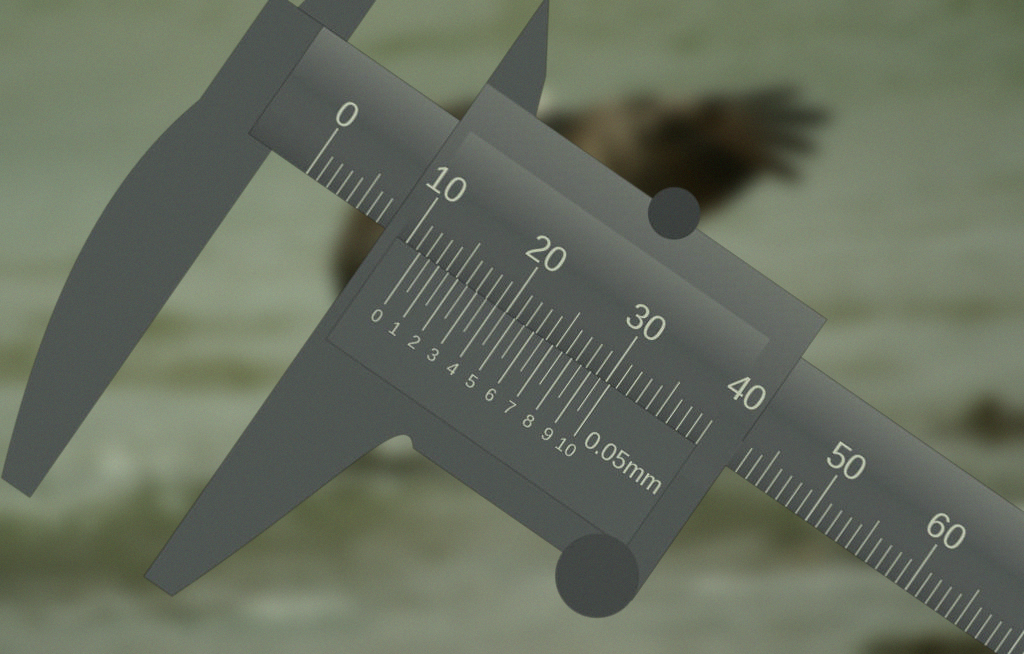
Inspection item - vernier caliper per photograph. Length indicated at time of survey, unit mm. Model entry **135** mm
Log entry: **11.4** mm
